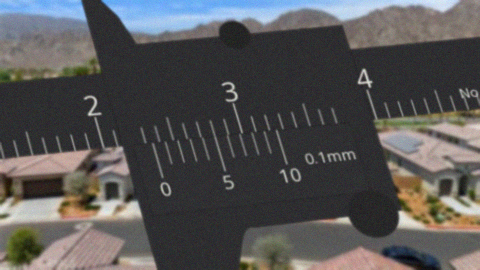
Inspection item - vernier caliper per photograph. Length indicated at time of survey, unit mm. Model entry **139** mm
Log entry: **23.5** mm
